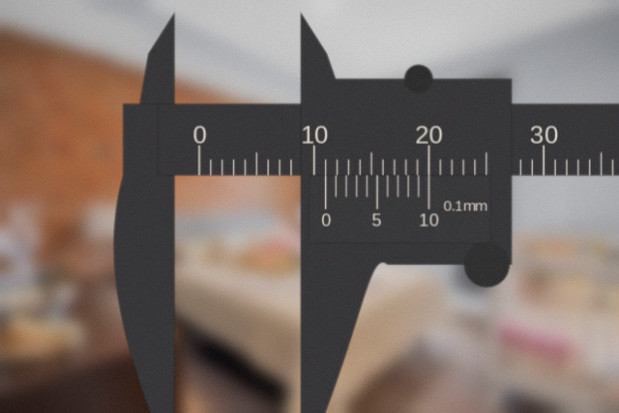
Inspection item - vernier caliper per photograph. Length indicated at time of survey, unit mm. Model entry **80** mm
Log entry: **11.0** mm
